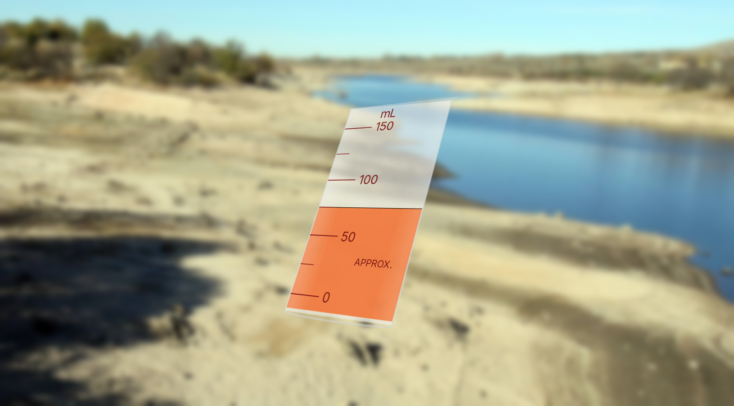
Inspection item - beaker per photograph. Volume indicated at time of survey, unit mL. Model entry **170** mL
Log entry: **75** mL
